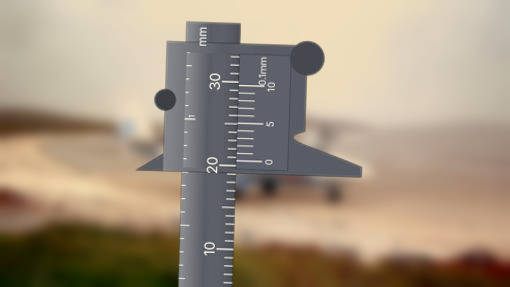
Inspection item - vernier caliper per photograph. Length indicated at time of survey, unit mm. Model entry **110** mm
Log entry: **20.6** mm
